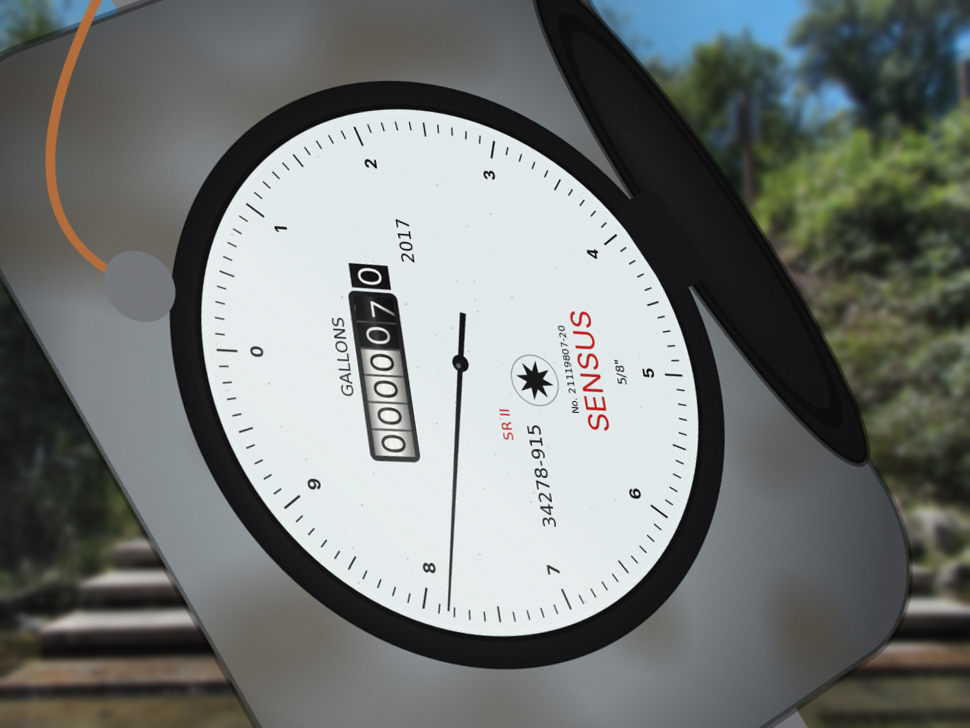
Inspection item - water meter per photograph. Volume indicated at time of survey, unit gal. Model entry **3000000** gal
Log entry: **67.8** gal
